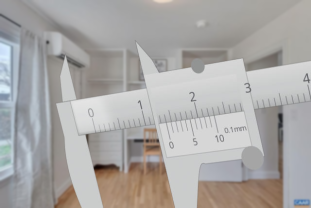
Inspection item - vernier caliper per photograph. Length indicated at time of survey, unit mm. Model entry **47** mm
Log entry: **14.0** mm
